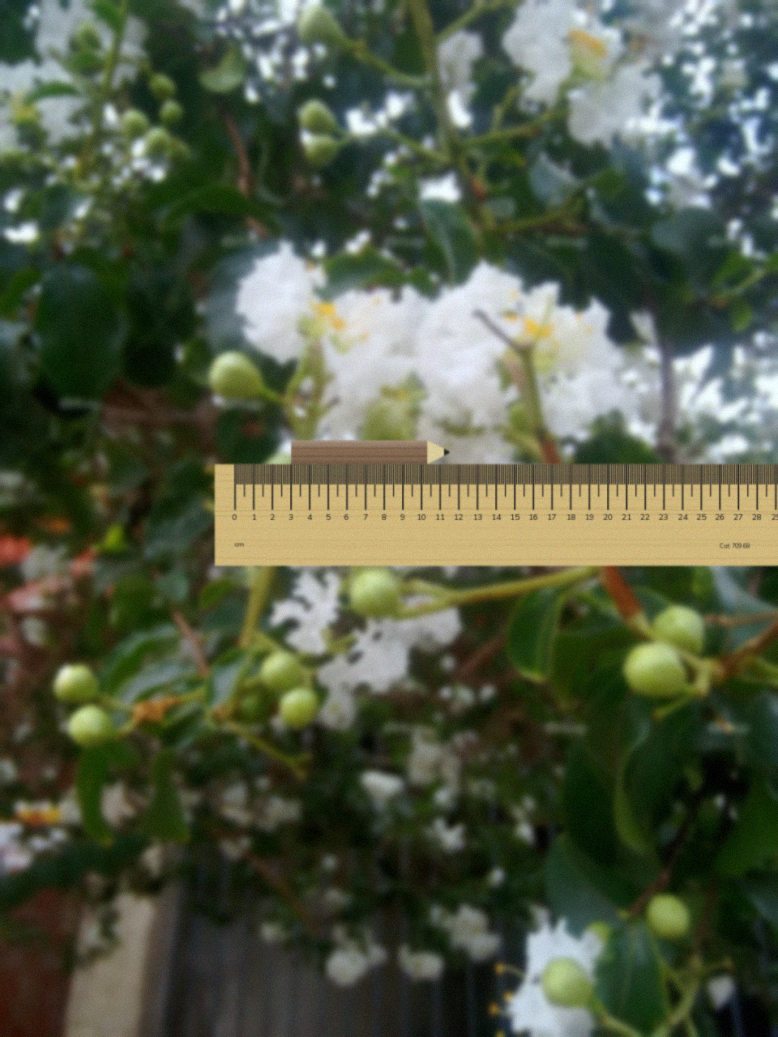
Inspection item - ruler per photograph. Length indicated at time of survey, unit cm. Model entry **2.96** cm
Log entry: **8.5** cm
